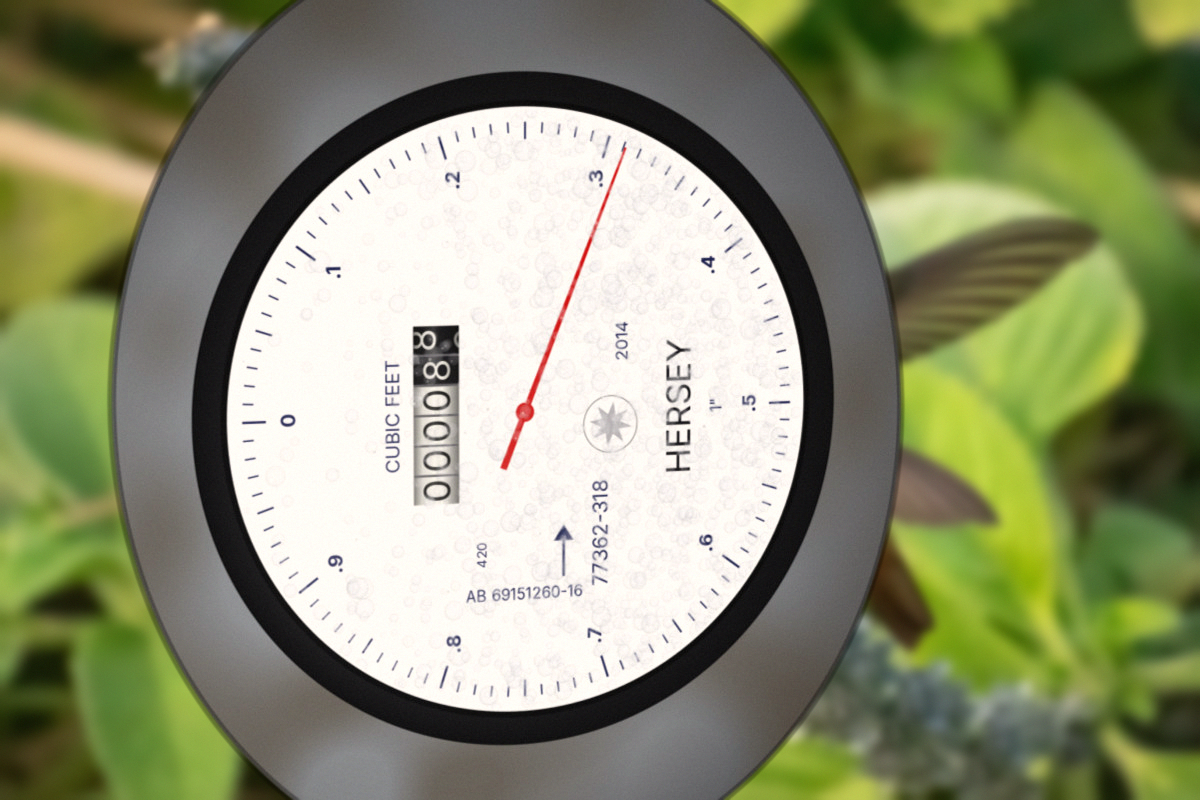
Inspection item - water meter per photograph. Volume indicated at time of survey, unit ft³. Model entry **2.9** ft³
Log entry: **88.31** ft³
